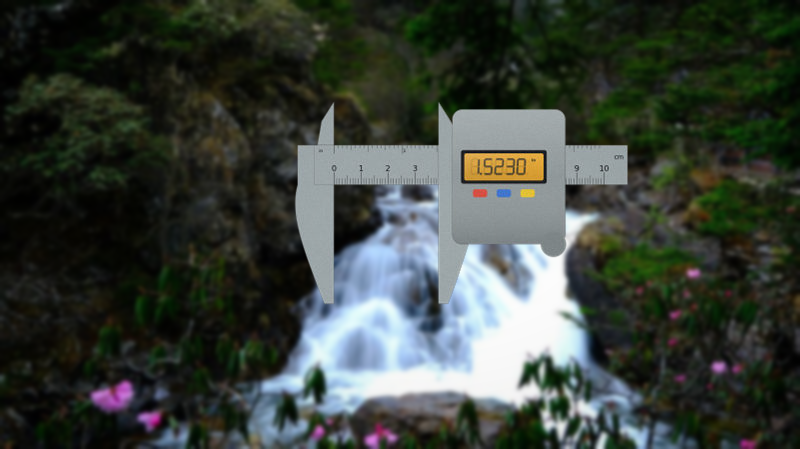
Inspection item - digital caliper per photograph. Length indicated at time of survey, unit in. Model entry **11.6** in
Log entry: **1.5230** in
